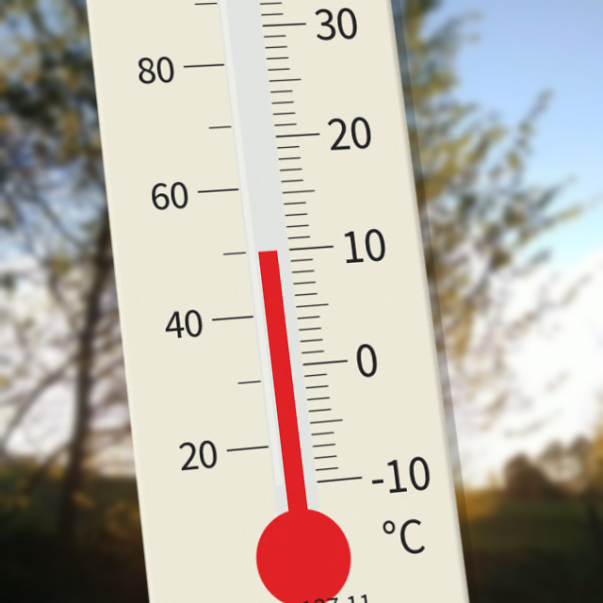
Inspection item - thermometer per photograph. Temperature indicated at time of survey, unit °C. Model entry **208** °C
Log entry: **10** °C
